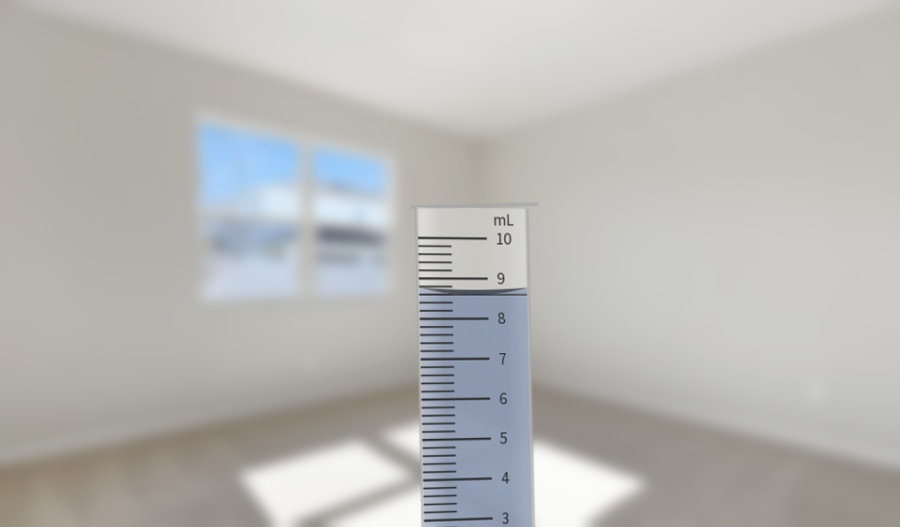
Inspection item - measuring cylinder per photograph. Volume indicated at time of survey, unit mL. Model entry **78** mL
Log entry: **8.6** mL
